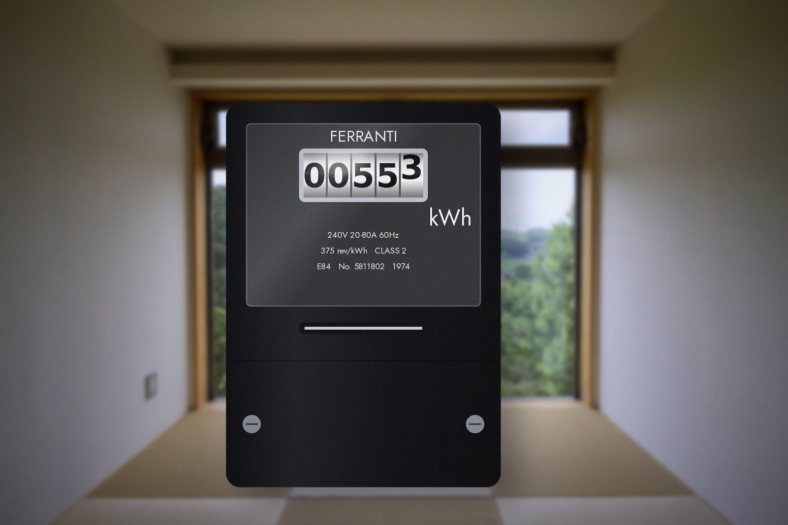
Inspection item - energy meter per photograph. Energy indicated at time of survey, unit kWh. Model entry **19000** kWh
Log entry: **553** kWh
